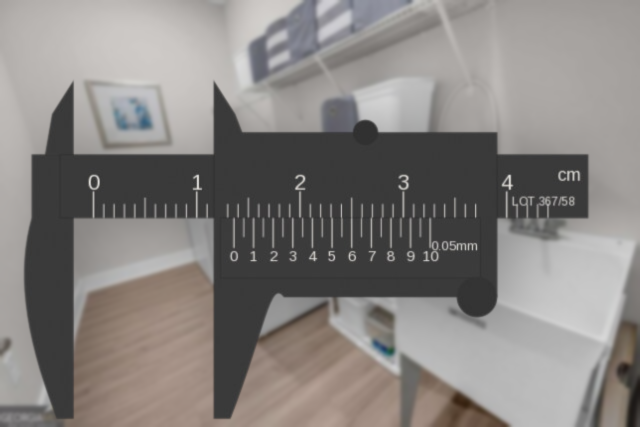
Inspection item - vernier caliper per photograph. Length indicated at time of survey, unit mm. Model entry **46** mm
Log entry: **13.6** mm
